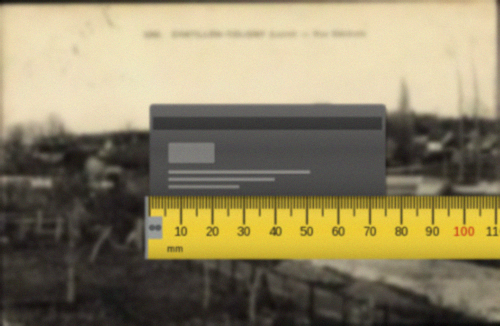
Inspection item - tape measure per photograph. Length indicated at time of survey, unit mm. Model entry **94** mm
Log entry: **75** mm
